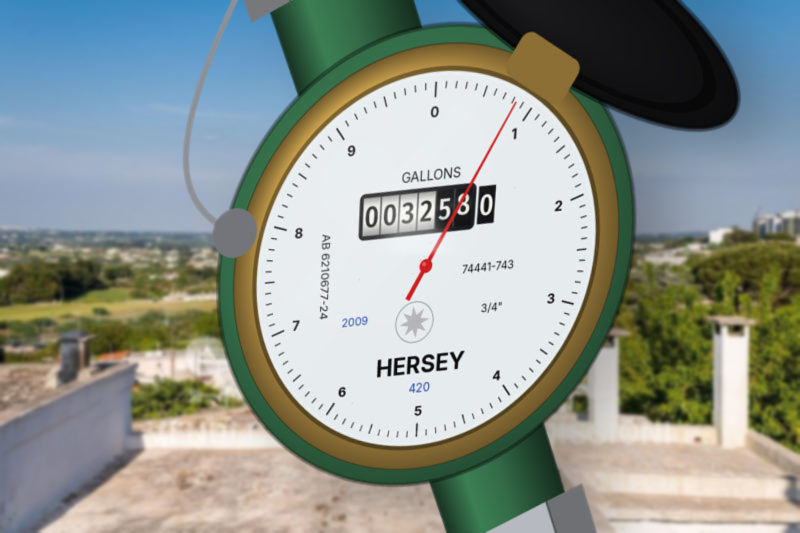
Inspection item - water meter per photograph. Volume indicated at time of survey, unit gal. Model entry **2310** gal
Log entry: **32580.8** gal
